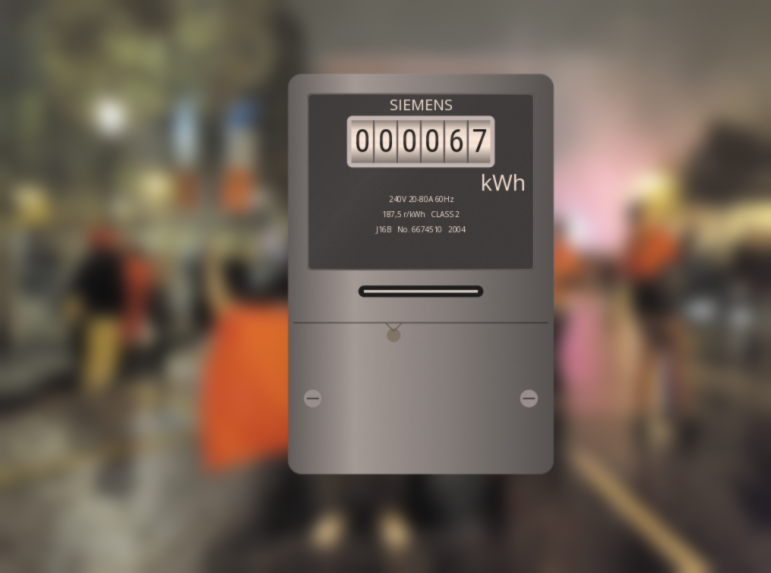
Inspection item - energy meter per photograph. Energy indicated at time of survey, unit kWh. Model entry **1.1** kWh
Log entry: **67** kWh
